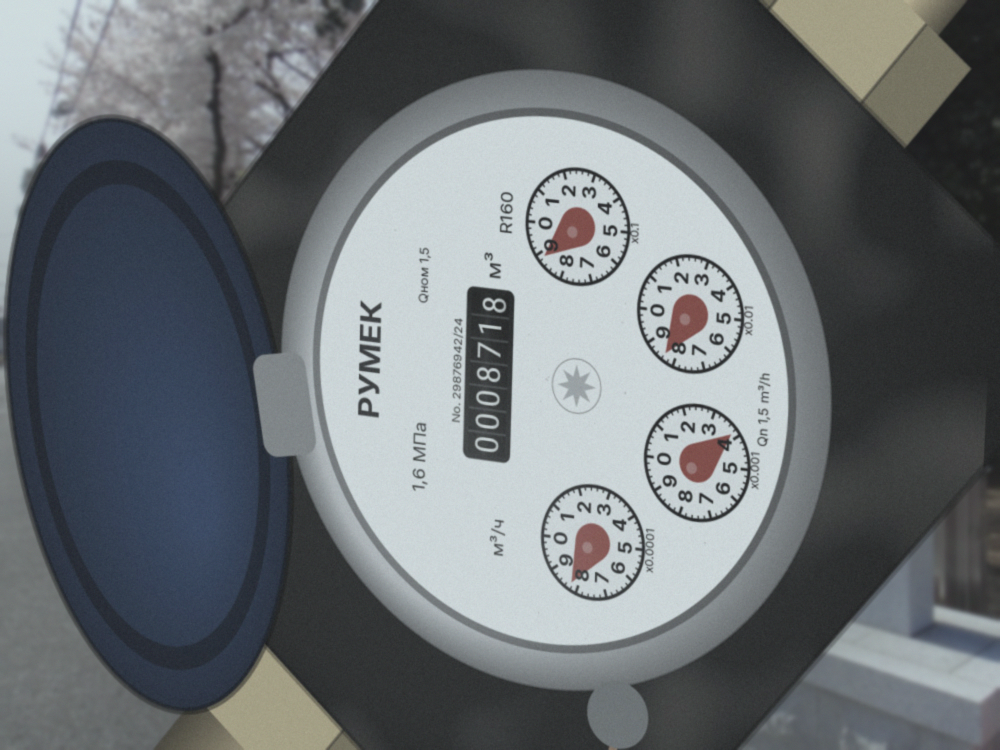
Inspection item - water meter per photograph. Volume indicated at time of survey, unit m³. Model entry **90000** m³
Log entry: **8717.8838** m³
